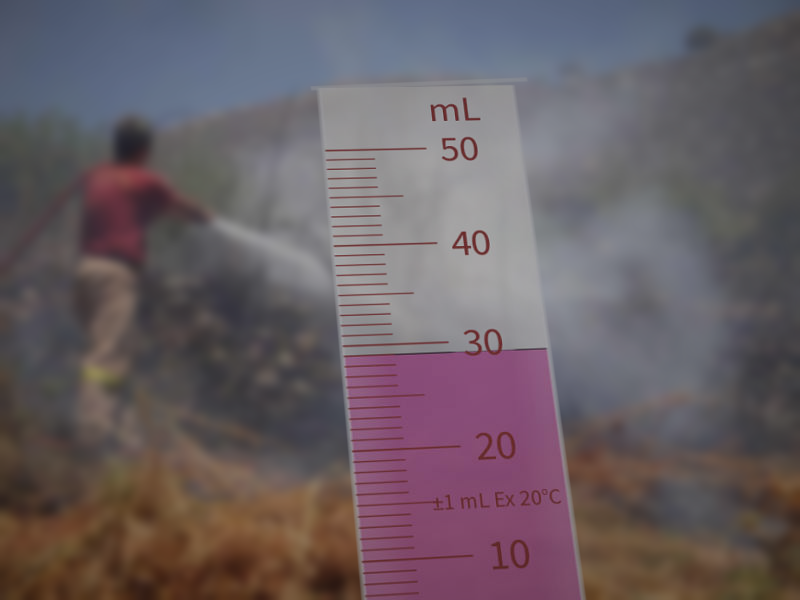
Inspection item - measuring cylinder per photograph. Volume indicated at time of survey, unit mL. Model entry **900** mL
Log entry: **29** mL
